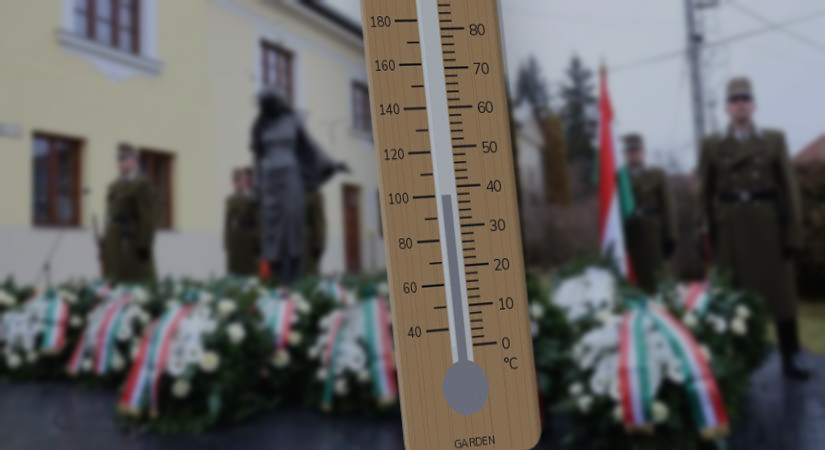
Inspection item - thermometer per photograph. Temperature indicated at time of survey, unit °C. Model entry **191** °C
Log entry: **38** °C
